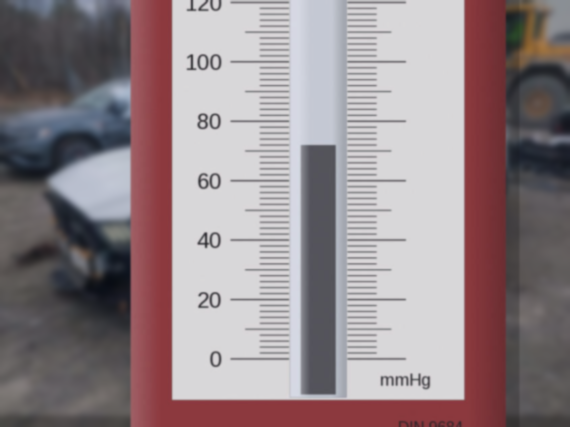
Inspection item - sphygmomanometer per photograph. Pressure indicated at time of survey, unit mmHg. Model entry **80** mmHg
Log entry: **72** mmHg
